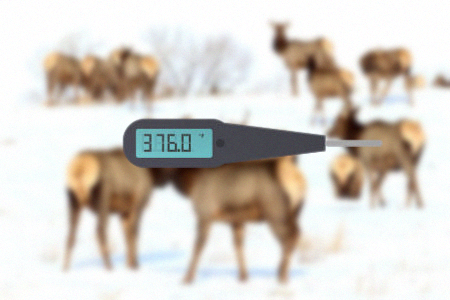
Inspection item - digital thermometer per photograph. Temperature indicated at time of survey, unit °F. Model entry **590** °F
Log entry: **376.0** °F
